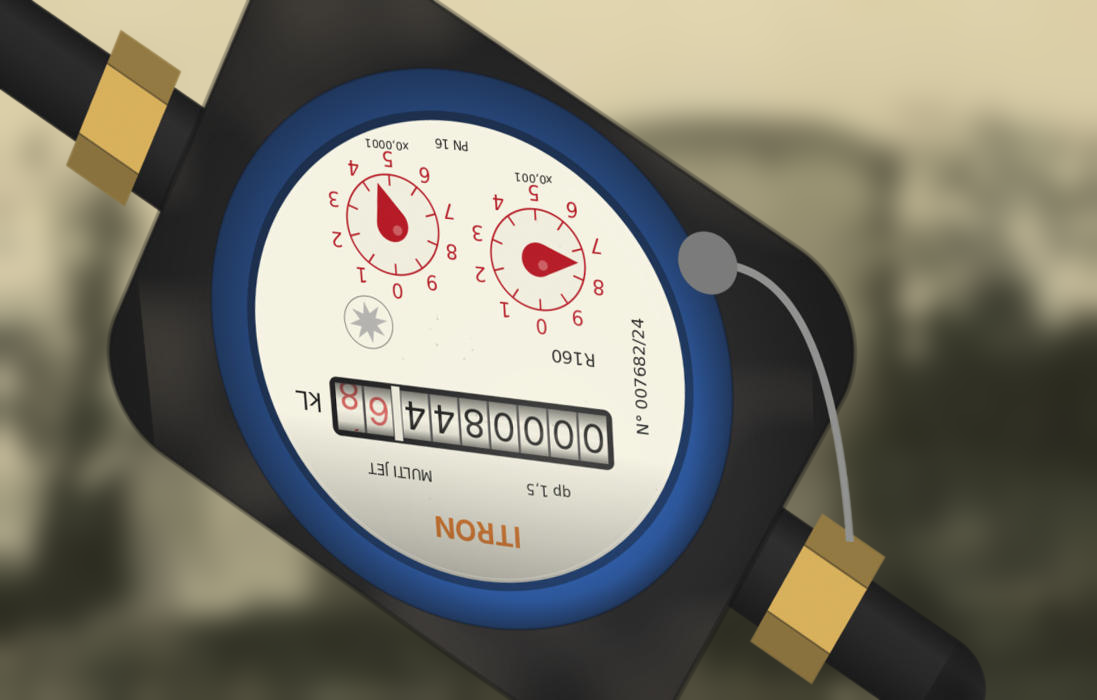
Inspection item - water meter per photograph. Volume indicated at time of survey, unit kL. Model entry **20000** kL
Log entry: **844.6774** kL
